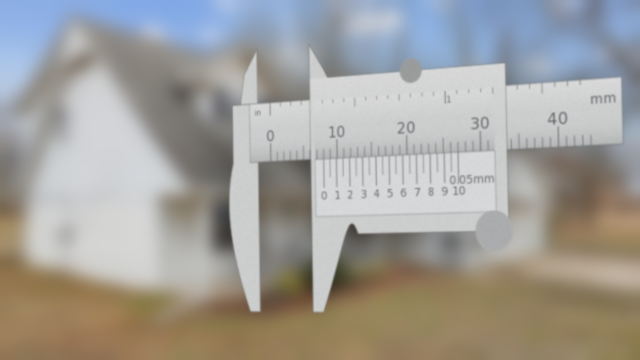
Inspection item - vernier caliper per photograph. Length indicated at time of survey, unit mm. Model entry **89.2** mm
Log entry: **8.0** mm
